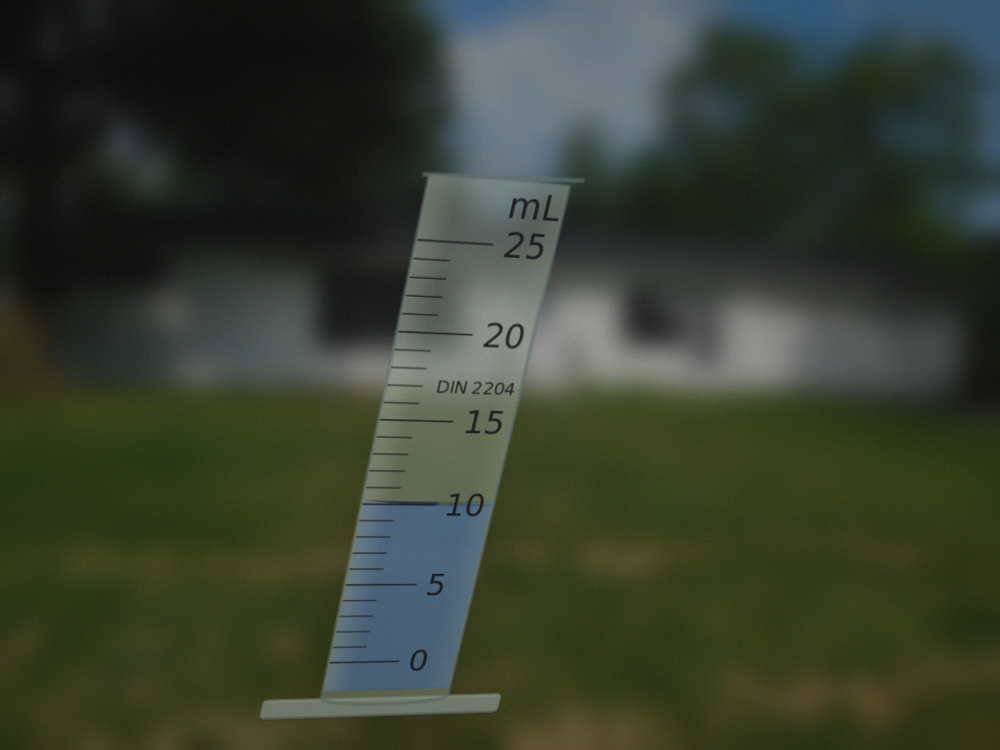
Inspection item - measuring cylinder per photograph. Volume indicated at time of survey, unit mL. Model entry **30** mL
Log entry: **10** mL
